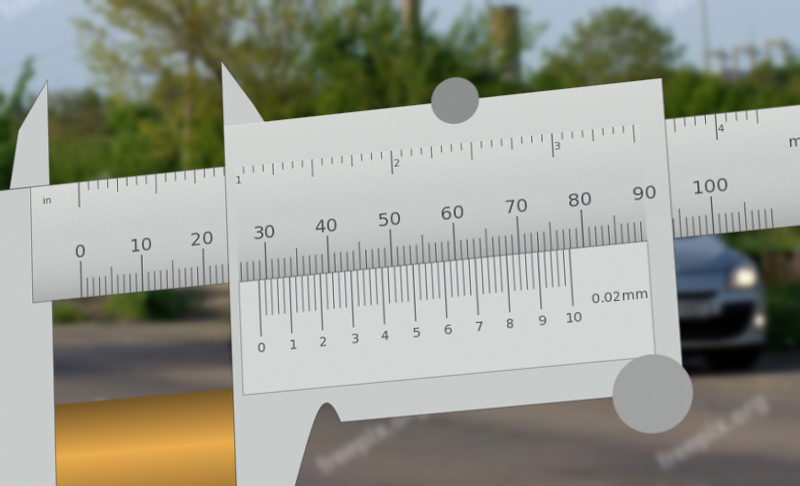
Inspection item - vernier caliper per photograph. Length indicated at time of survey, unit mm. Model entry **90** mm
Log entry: **28.8** mm
